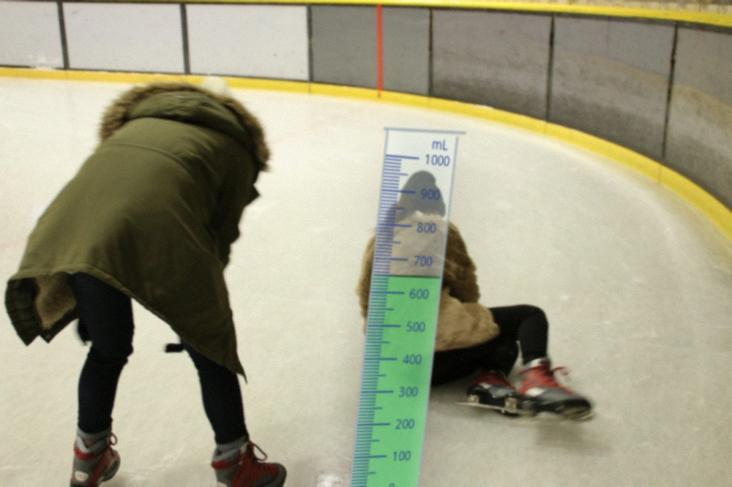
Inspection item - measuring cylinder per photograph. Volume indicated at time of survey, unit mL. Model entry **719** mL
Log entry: **650** mL
